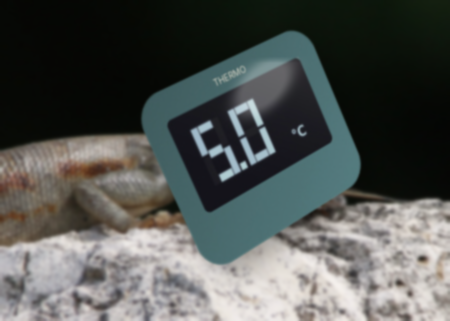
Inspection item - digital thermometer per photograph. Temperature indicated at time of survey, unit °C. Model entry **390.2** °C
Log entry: **5.0** °C
